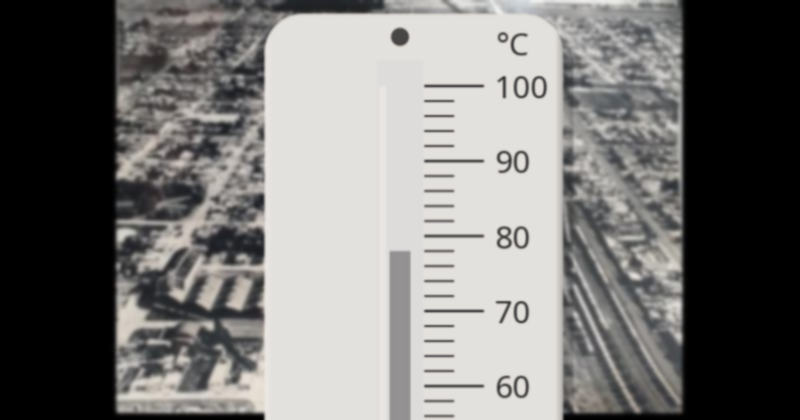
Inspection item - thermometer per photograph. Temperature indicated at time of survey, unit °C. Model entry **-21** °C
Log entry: **78** °C
